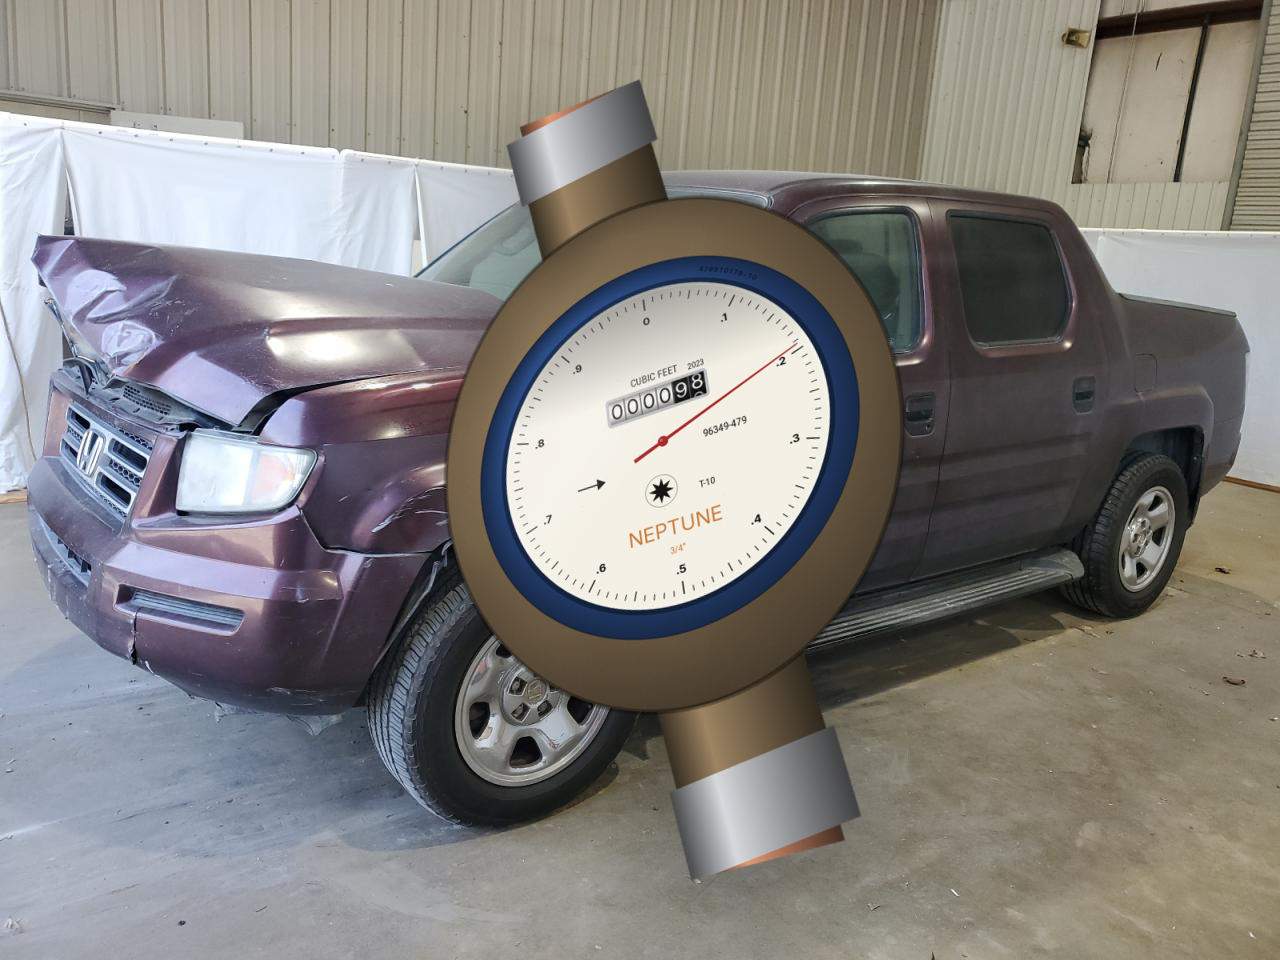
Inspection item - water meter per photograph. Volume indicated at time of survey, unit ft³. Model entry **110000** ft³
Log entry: **98.19** ft³
